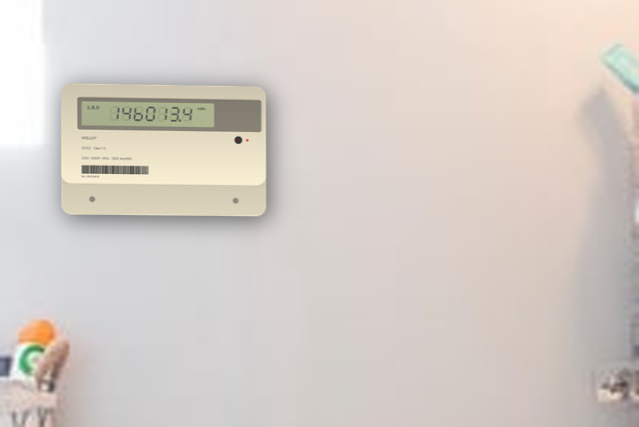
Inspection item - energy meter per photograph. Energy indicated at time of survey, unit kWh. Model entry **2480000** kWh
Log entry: **146013.4** kWh
